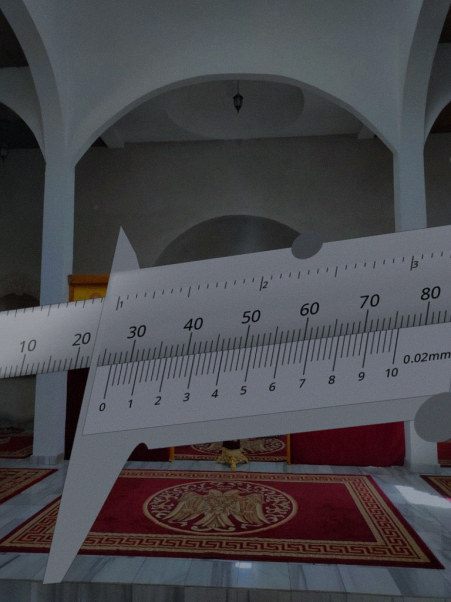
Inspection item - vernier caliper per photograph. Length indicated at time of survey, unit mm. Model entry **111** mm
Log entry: **26.6** mm
